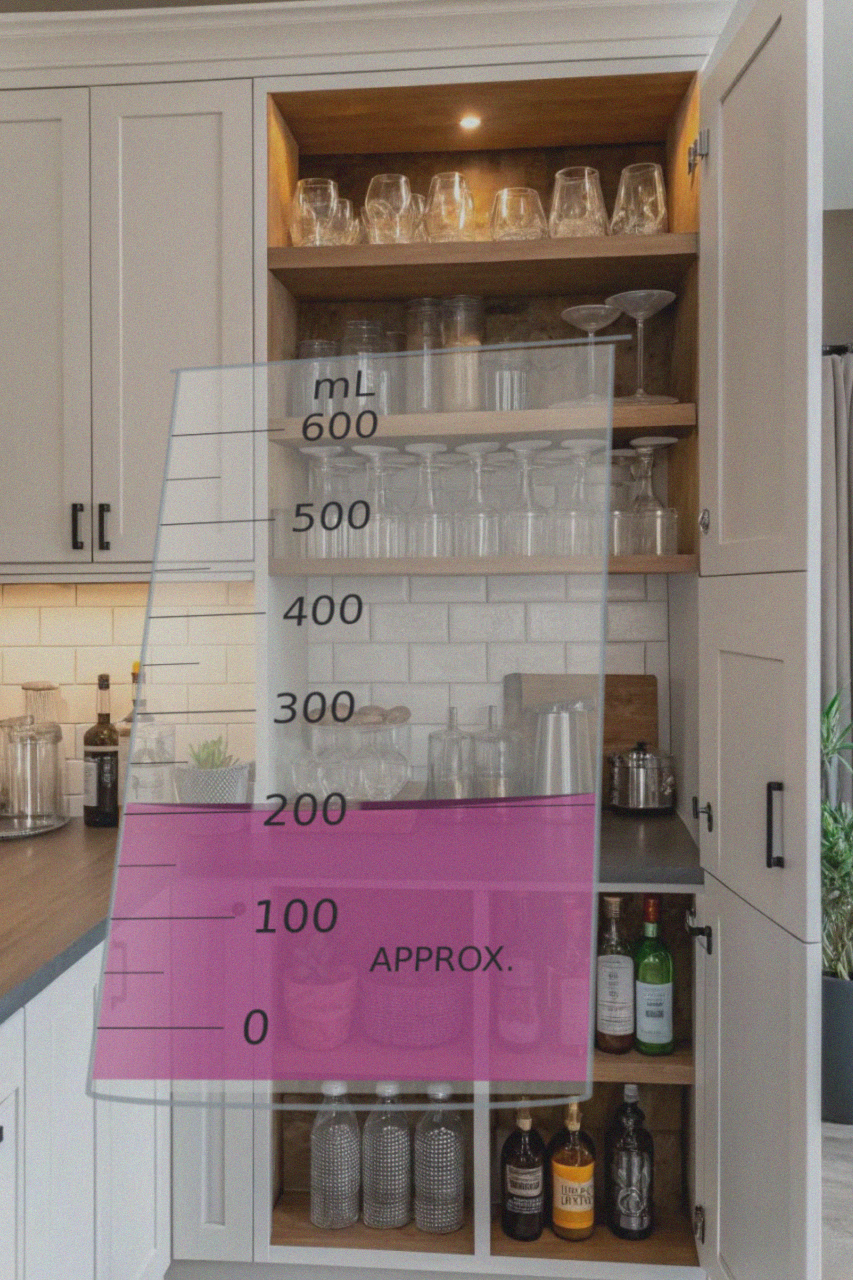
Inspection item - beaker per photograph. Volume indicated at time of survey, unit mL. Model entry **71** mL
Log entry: **200** mL
